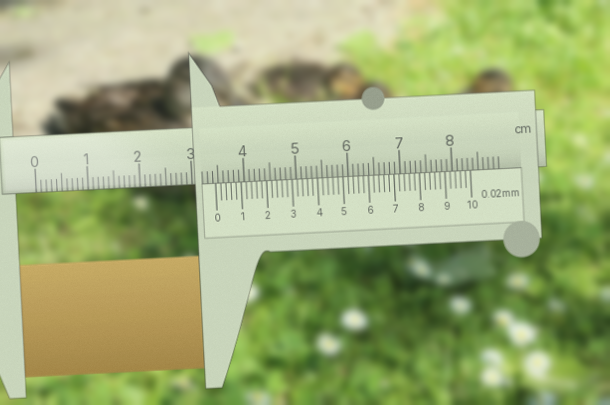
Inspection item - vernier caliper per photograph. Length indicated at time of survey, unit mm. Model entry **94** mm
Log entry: **34.5** mm
